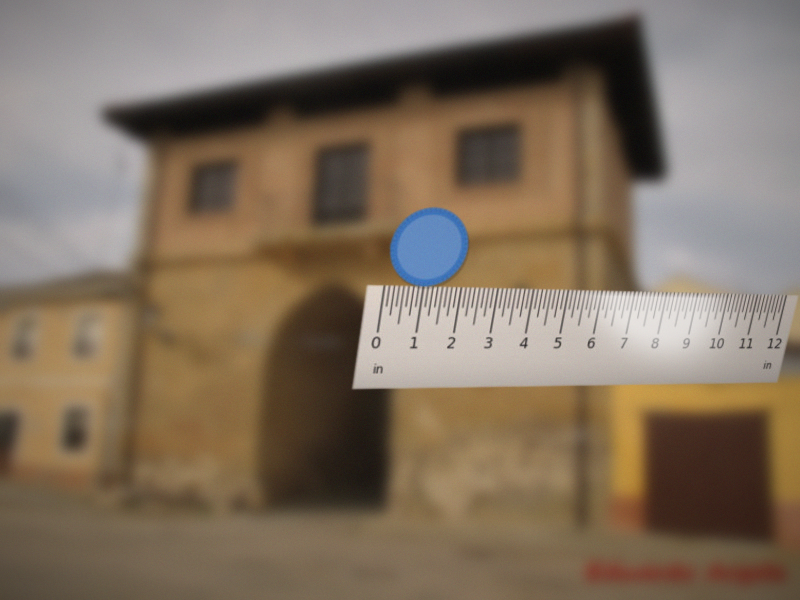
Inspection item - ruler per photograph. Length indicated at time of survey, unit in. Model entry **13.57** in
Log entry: **2** in
